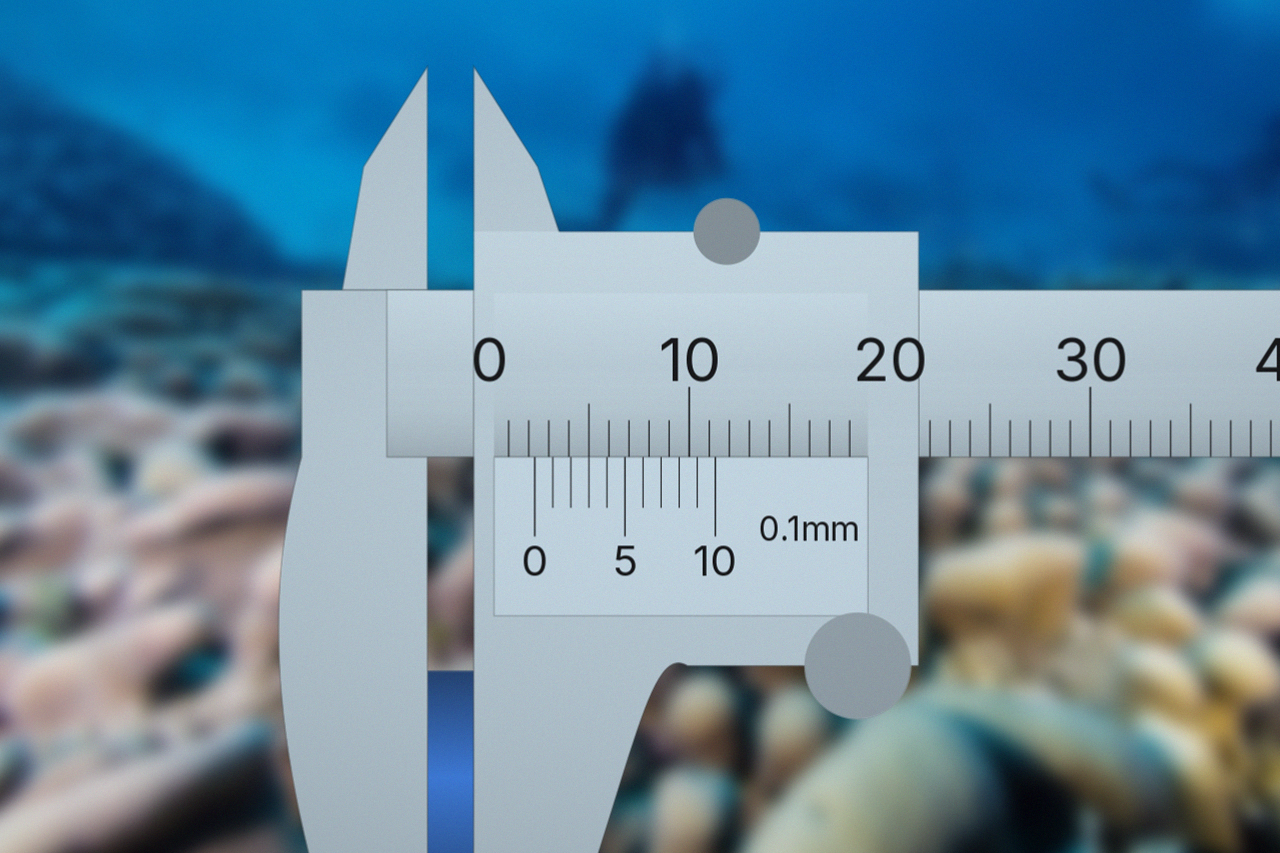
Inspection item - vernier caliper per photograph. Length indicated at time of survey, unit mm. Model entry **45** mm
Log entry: **2.3** mm
